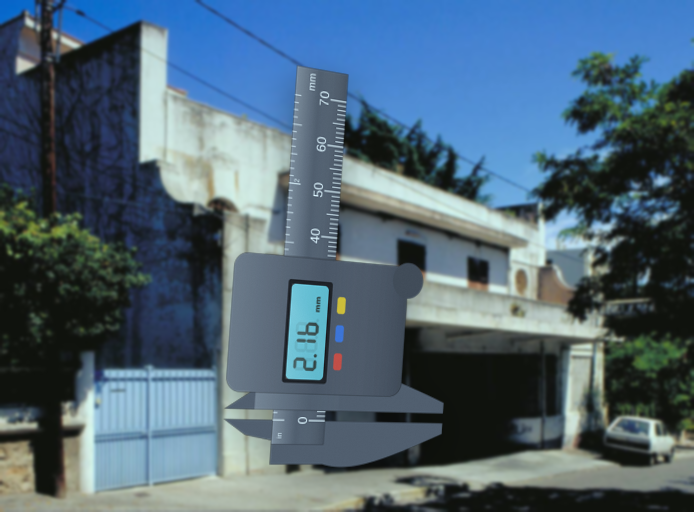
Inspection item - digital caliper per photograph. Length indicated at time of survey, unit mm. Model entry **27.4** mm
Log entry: **2.16** mm
